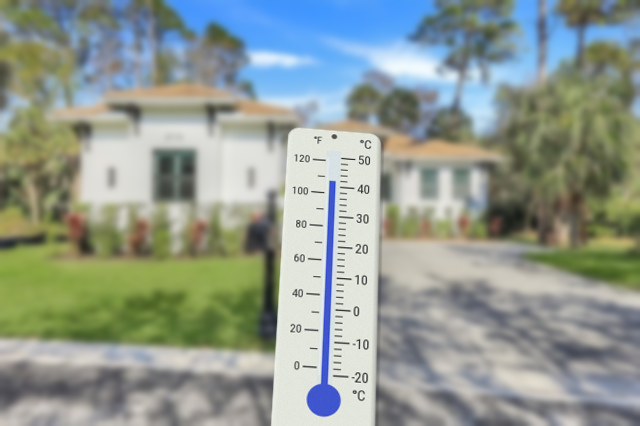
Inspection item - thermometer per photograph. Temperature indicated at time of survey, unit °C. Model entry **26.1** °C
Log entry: **42** °C
